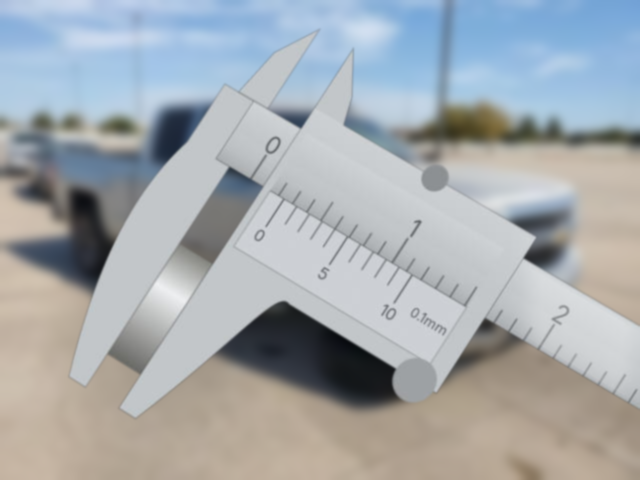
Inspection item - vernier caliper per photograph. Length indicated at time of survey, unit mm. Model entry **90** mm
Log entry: **2.4** mm
